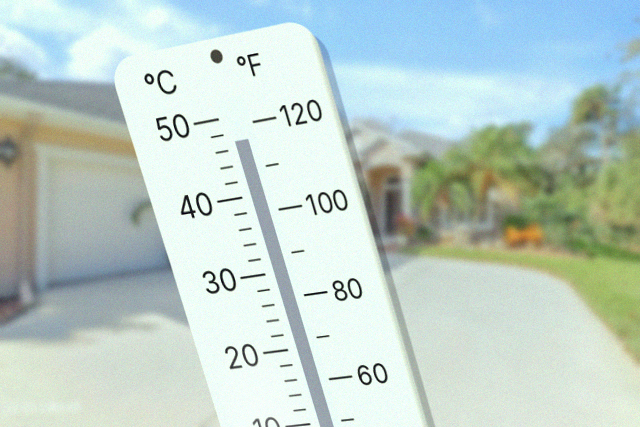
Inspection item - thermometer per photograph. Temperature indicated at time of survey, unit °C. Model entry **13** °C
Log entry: **47** °C
